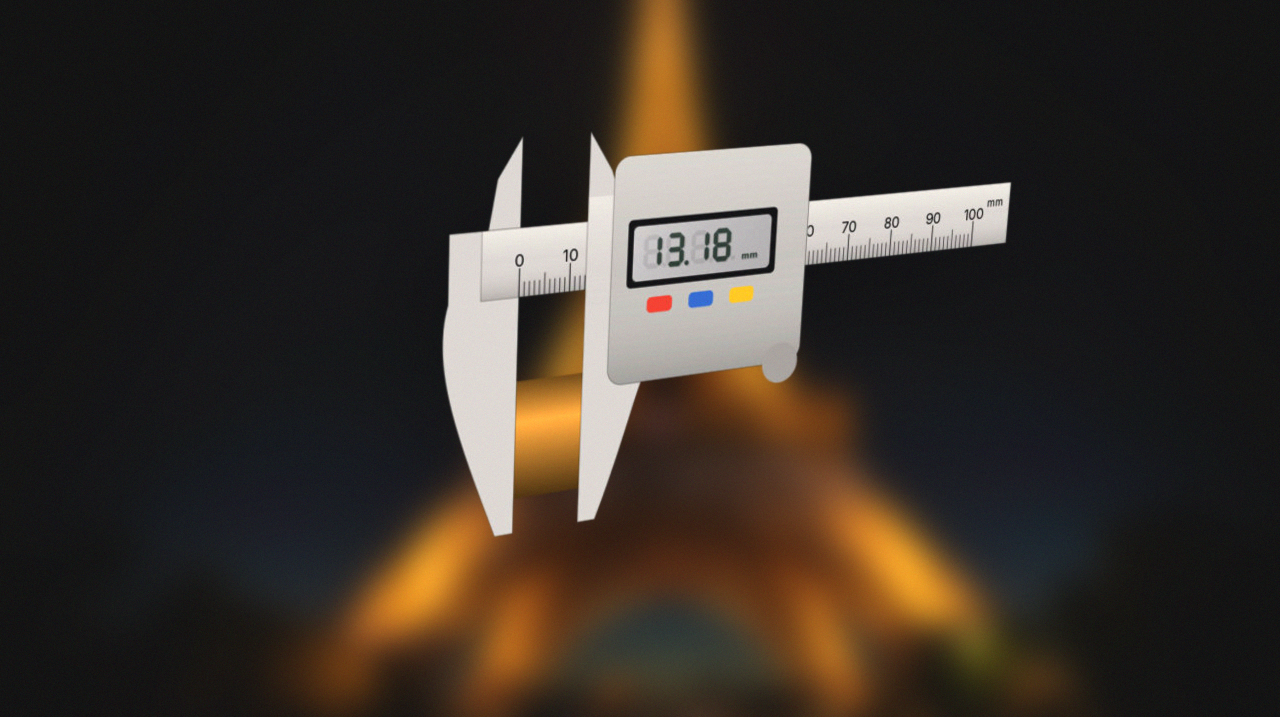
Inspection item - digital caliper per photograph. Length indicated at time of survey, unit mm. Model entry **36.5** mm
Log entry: **13.18** mm
